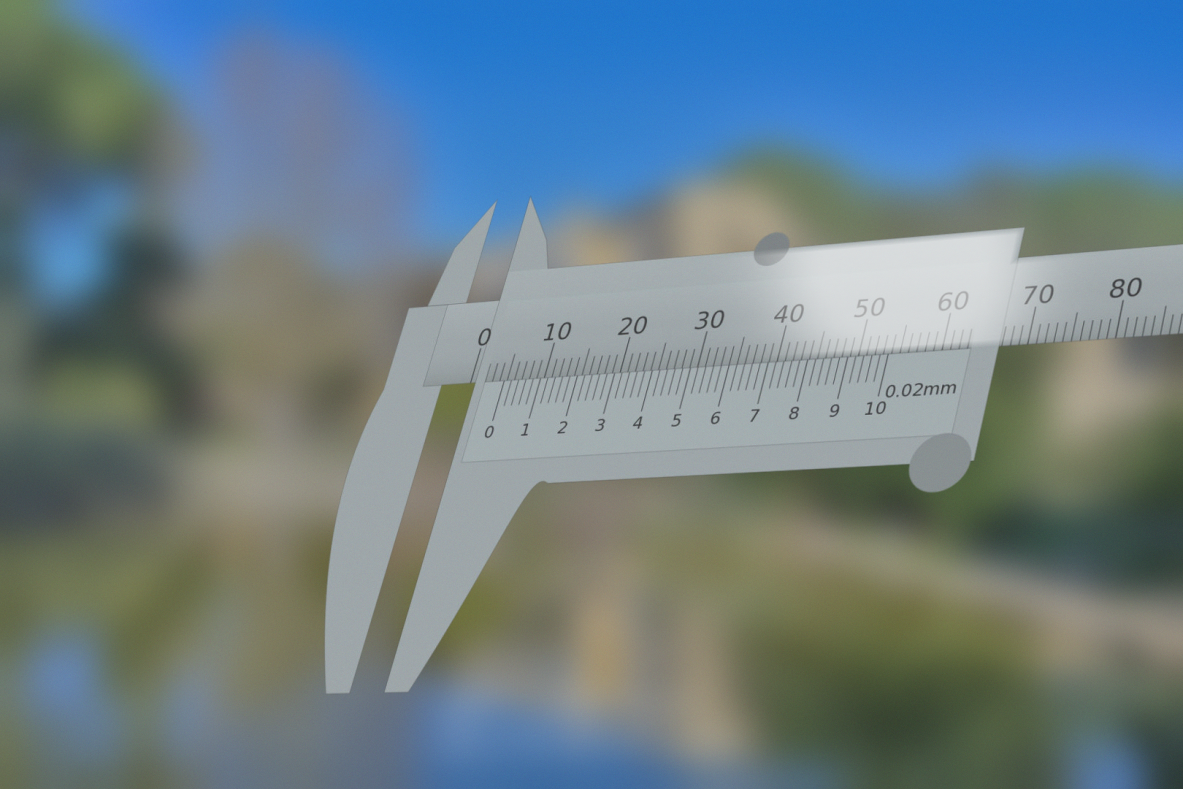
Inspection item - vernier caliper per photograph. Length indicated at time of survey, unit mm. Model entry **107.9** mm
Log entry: **4.6** mm
